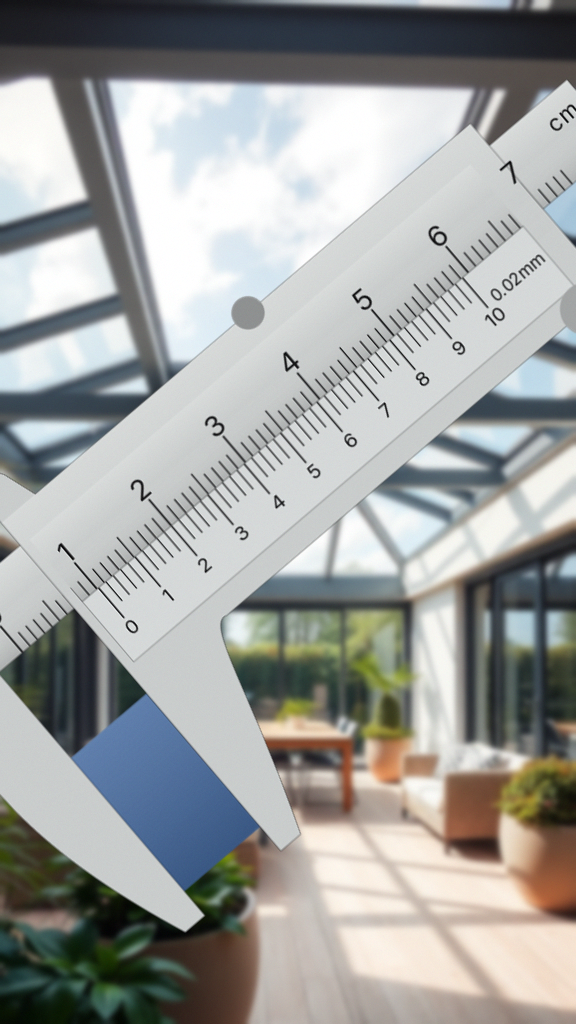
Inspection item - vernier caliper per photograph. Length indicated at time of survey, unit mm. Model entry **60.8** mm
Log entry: **10.2** mm
